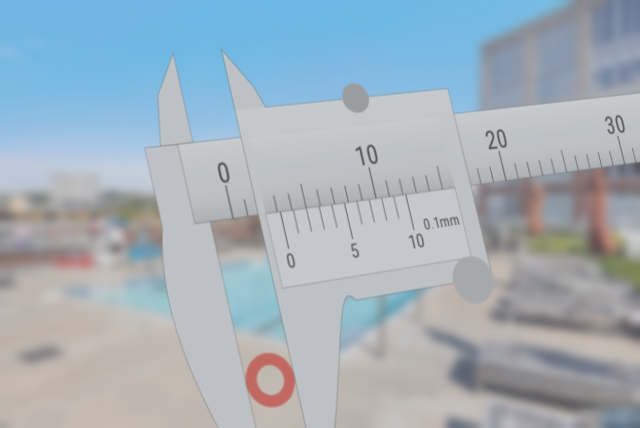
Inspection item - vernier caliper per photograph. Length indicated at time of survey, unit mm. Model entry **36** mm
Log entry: **3.2** mm
